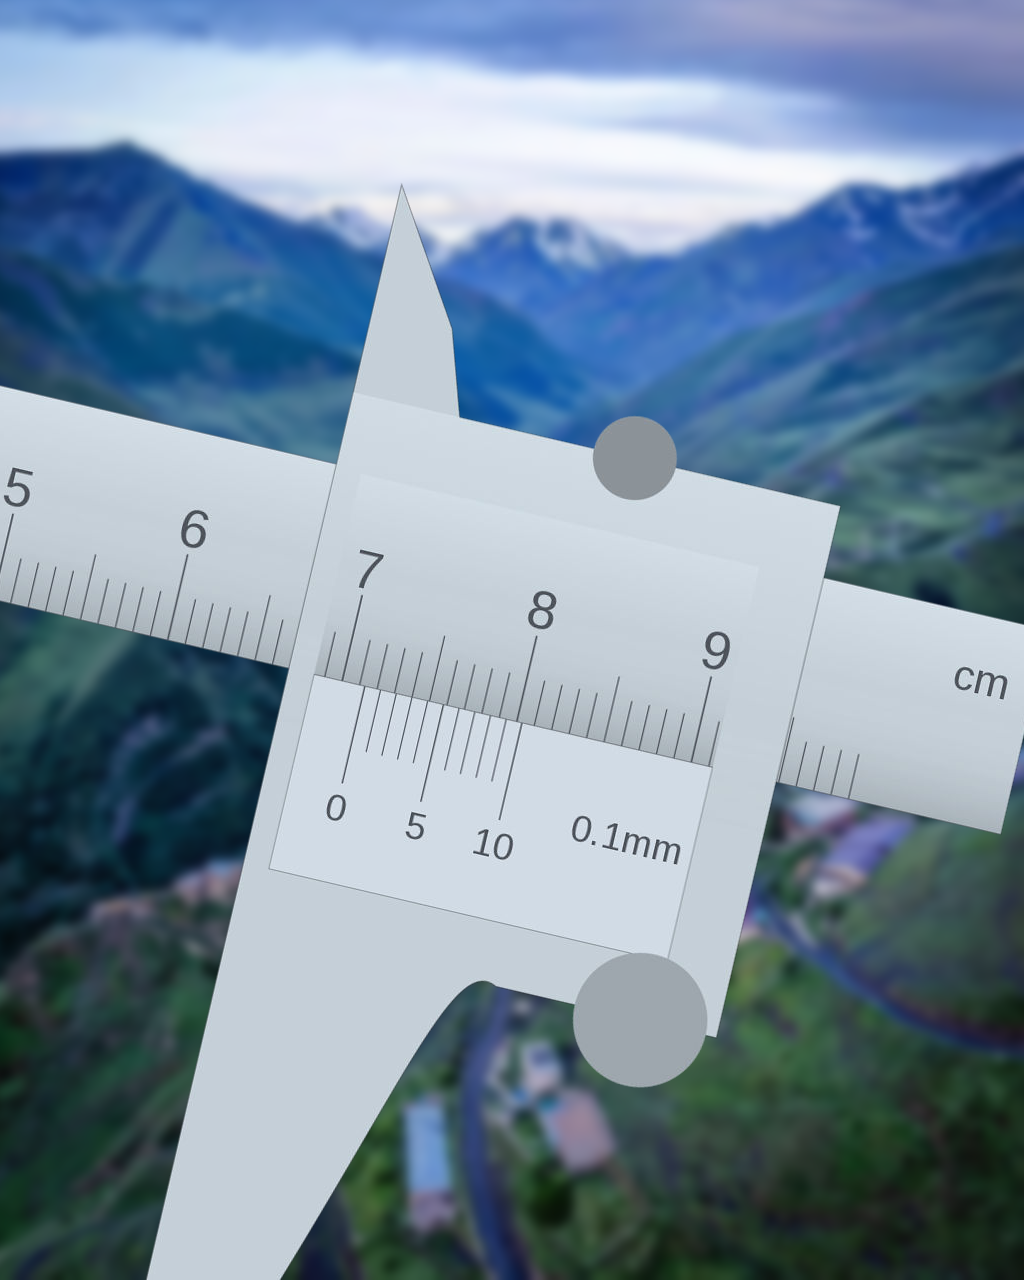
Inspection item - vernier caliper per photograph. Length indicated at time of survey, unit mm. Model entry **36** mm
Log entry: **71.3** mm
